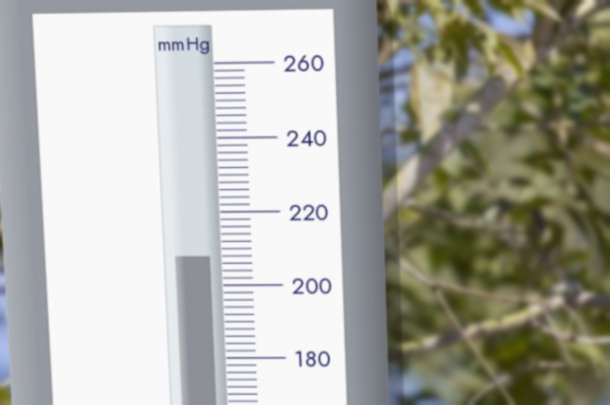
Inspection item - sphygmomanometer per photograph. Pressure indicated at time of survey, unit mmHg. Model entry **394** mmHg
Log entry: **208** mmHg
